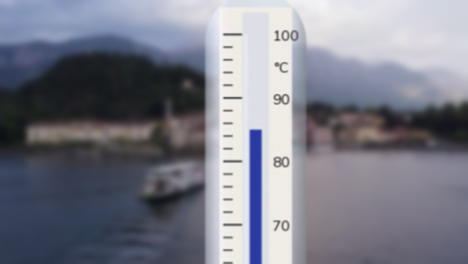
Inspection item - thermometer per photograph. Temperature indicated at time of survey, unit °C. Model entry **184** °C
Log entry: **85** °C
